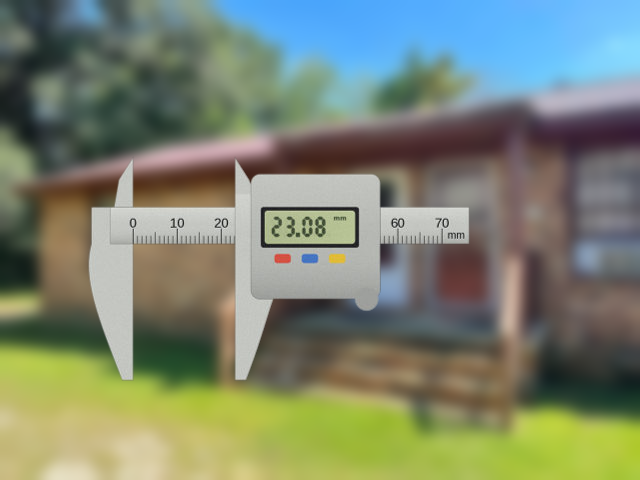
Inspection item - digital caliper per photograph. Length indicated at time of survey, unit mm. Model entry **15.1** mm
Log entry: **23.08** mm
